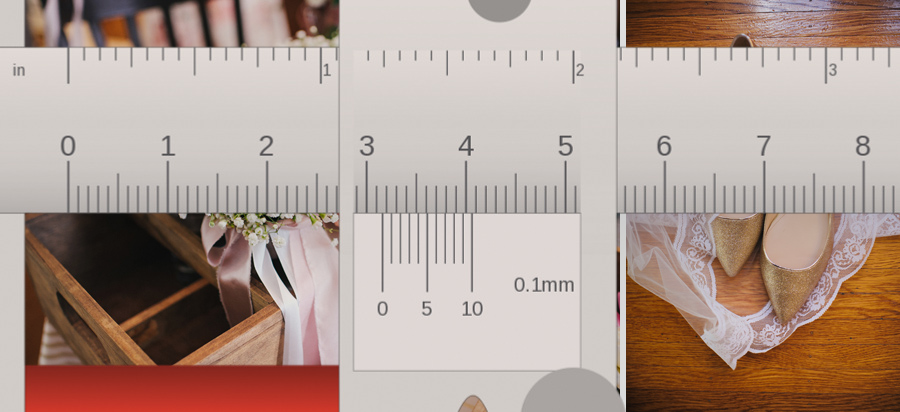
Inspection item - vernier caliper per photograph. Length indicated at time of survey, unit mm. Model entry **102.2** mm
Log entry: **31.6** mm
